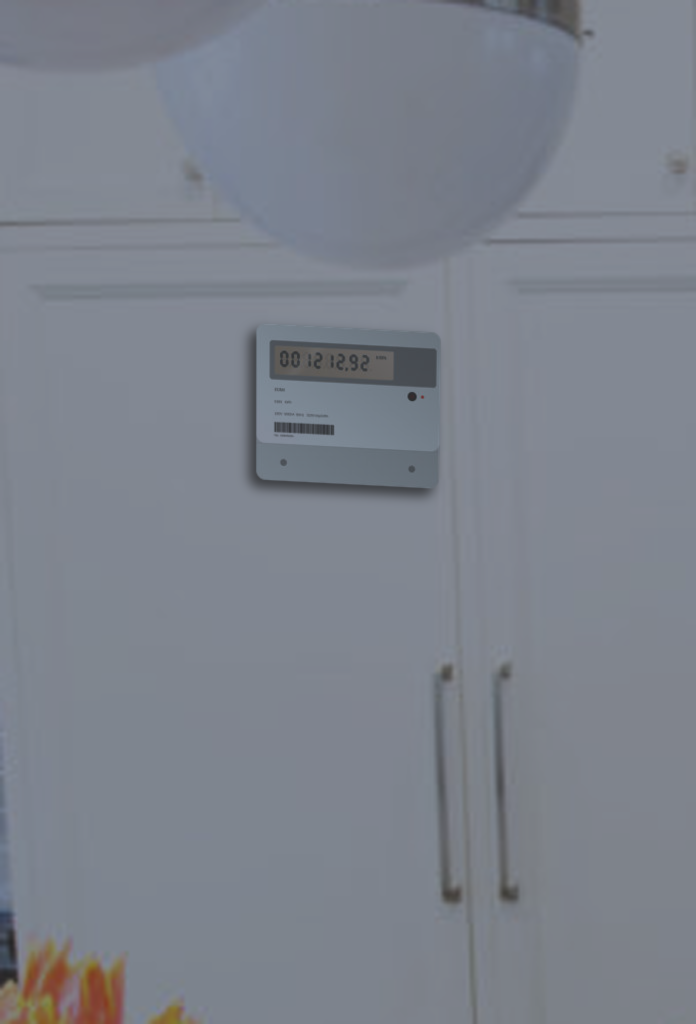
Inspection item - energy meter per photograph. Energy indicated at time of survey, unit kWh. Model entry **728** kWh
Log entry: **1212.92** kWh
